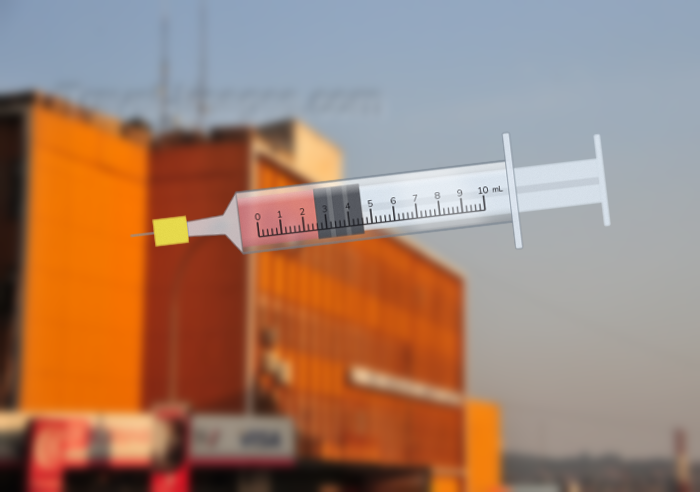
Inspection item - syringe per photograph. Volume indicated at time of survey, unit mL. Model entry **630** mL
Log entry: **2.6** mL
